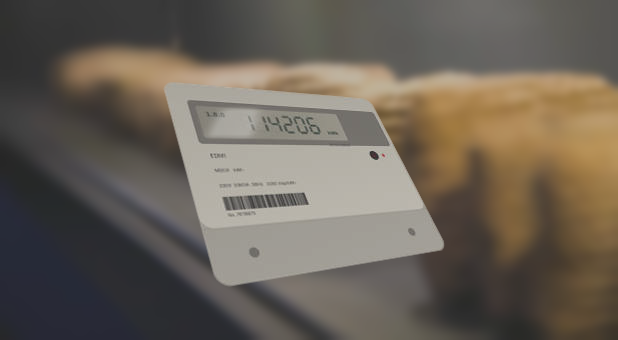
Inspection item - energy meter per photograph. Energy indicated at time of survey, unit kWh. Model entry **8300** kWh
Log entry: **114206** kWh
